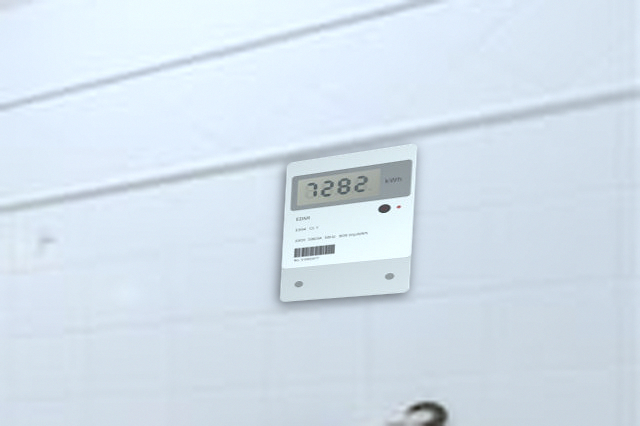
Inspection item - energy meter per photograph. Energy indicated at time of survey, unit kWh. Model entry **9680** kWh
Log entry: **7282** kWh
